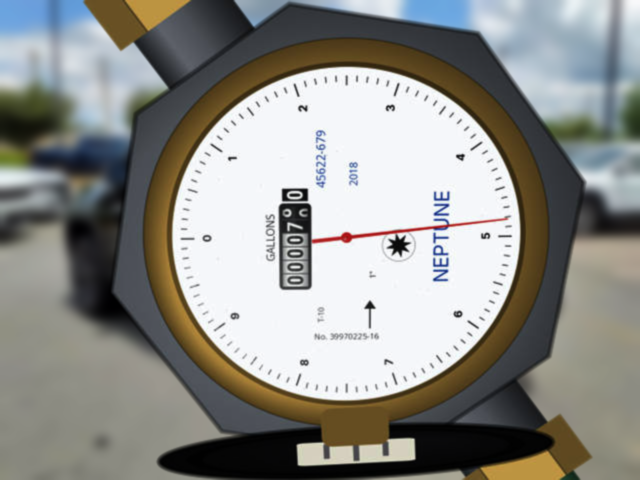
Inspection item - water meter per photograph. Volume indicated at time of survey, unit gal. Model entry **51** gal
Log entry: **784.8** gal
